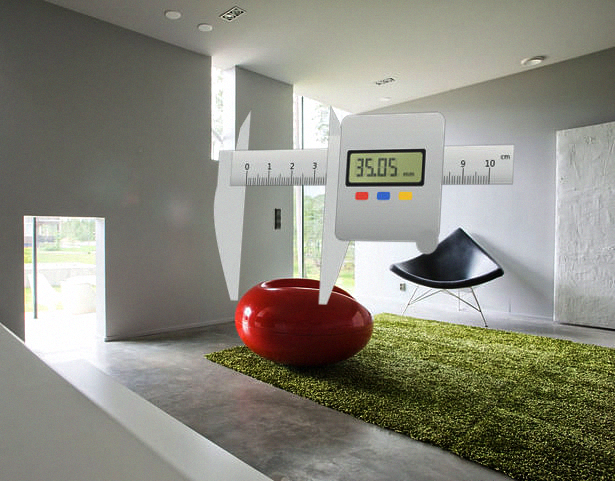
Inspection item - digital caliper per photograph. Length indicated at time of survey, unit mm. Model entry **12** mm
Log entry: **35.05** mm
